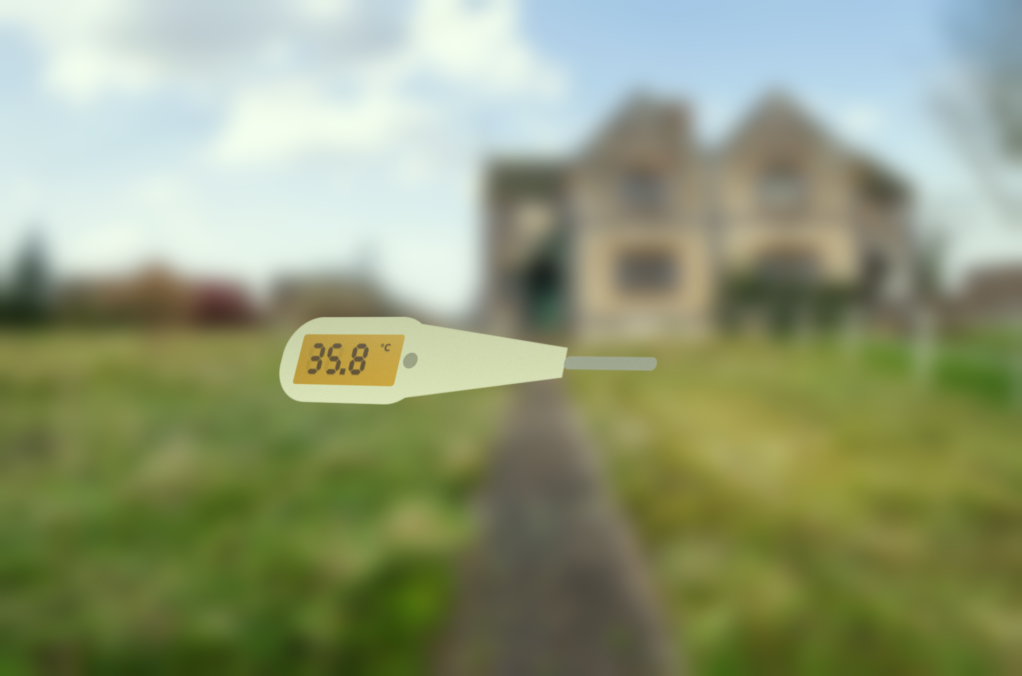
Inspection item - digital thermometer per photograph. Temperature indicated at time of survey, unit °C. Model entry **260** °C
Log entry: **35.8** °C
